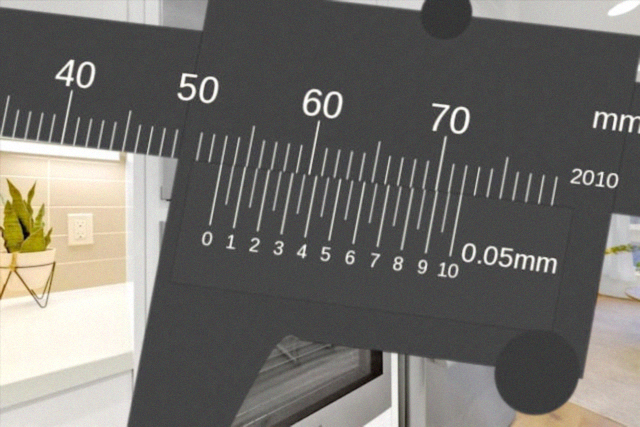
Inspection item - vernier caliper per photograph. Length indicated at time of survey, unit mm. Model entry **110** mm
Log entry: **53.0** mm
